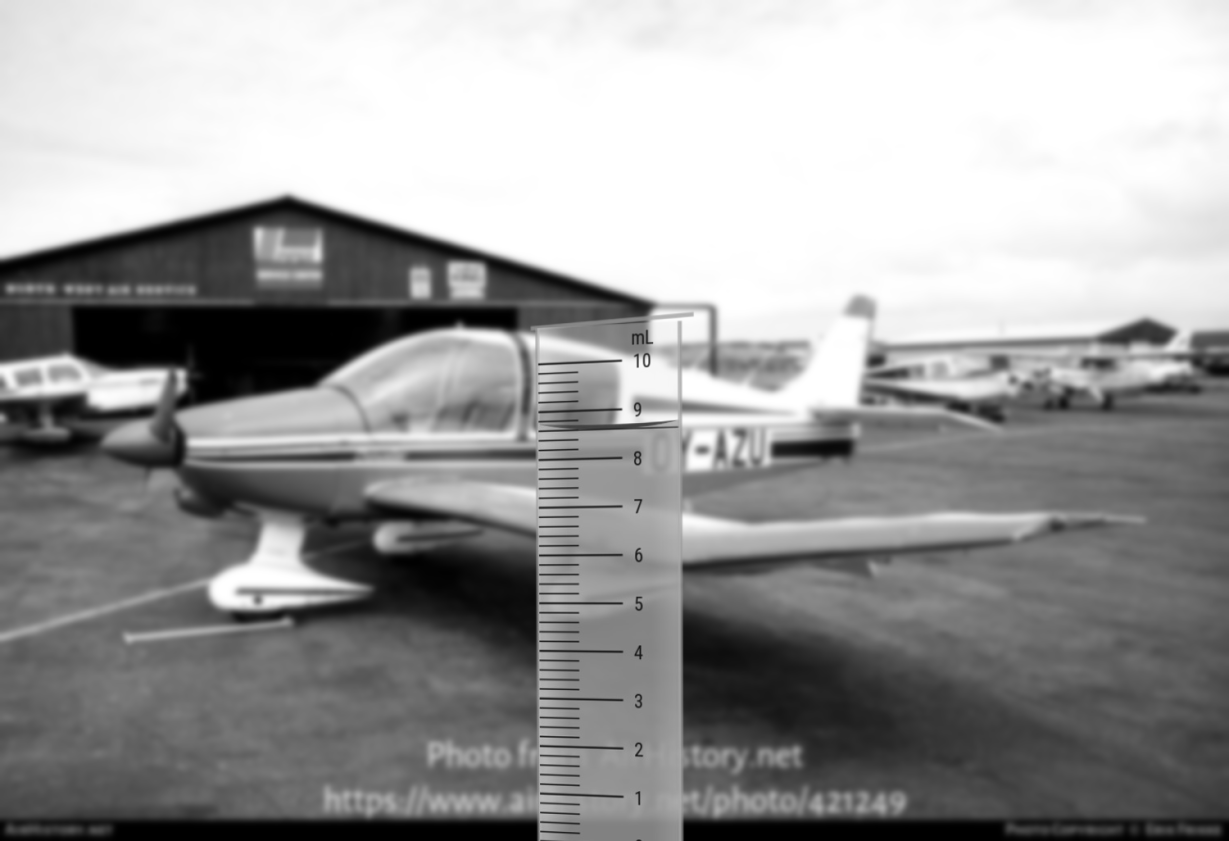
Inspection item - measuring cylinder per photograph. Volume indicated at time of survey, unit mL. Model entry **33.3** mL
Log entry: **8.6** mL
